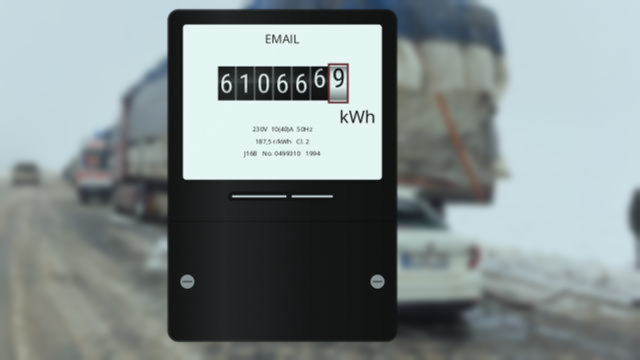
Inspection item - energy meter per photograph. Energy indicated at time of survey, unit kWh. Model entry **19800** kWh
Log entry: **610666.9** kWh
